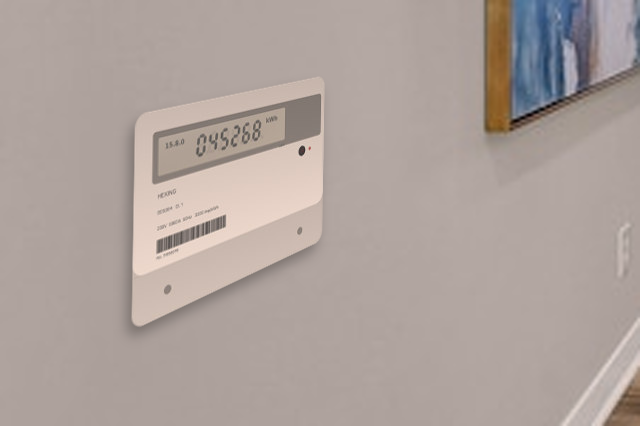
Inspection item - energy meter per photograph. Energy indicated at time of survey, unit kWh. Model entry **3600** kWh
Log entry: **45268** kWh
